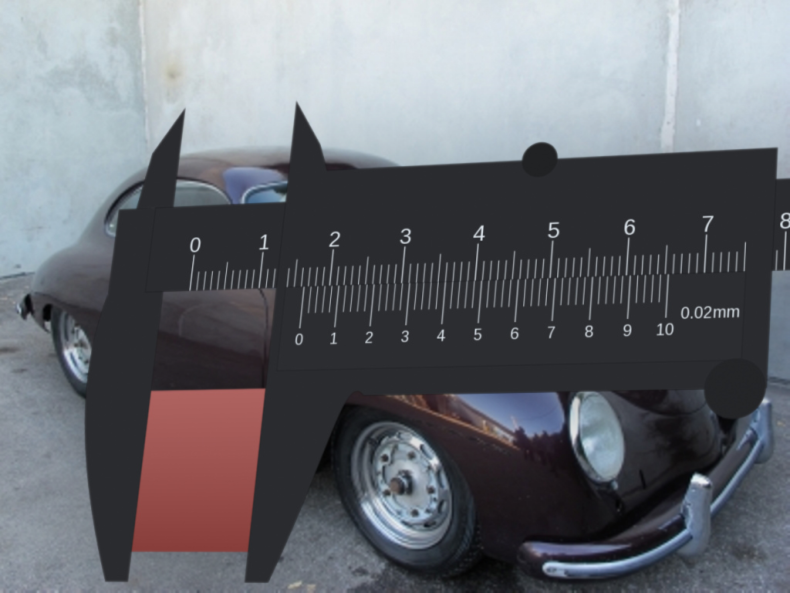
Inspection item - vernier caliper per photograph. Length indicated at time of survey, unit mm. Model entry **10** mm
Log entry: **16.4** mm
